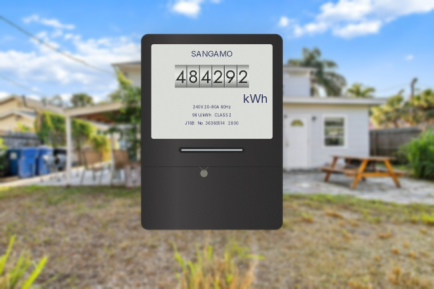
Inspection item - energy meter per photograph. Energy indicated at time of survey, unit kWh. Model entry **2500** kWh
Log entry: **484292** kWh
